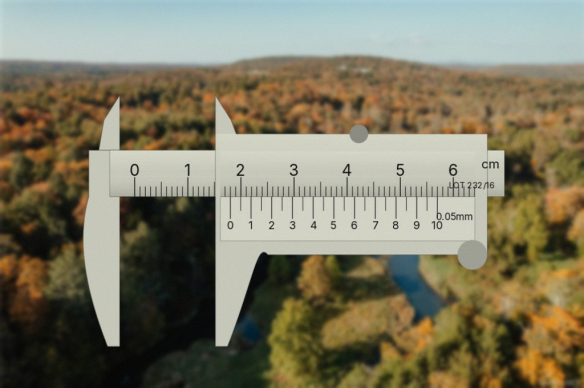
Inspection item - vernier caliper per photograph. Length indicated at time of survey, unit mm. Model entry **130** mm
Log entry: **18.0** mm
